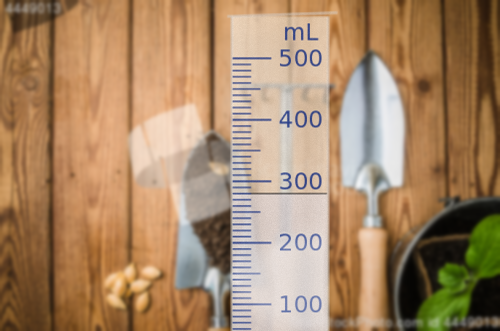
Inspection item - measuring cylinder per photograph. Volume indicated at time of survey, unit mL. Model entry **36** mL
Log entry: **280** mL
